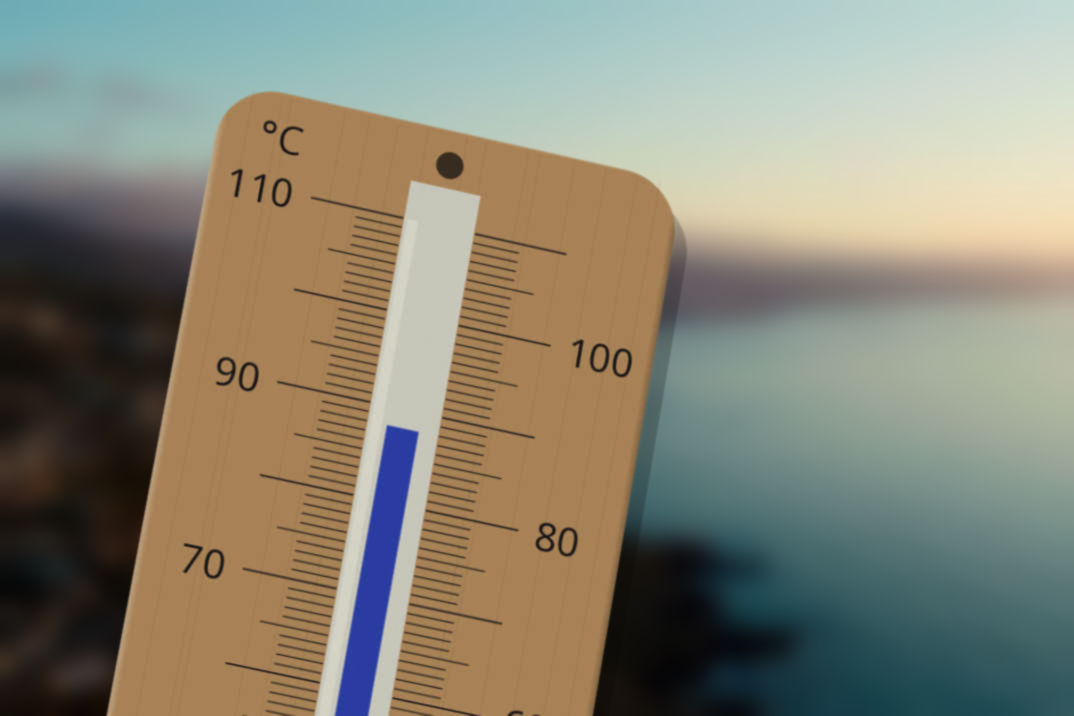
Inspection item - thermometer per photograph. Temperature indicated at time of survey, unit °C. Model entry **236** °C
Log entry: **88** °C
